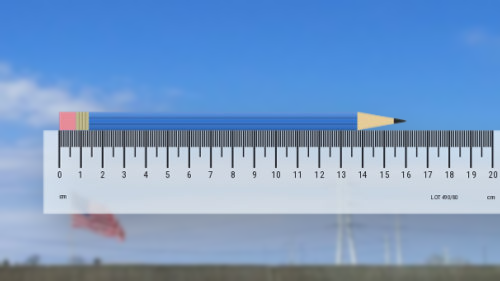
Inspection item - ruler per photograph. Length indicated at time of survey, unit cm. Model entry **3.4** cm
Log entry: **16** cm
